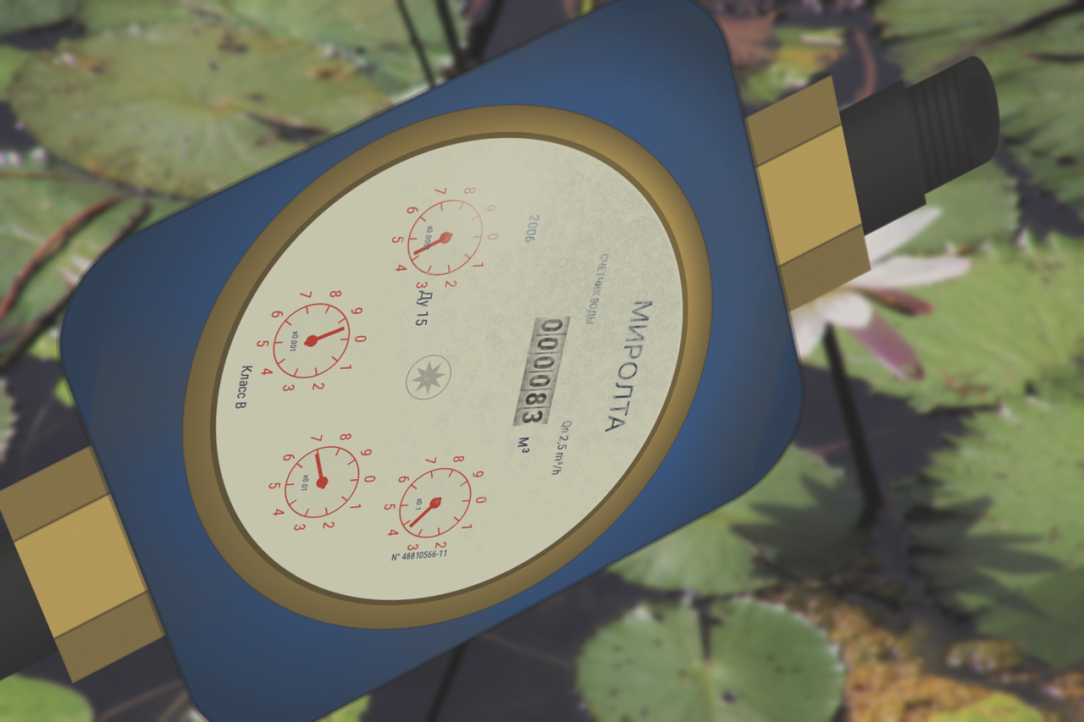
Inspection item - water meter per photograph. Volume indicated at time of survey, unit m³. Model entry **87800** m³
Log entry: **83.3694** m³
